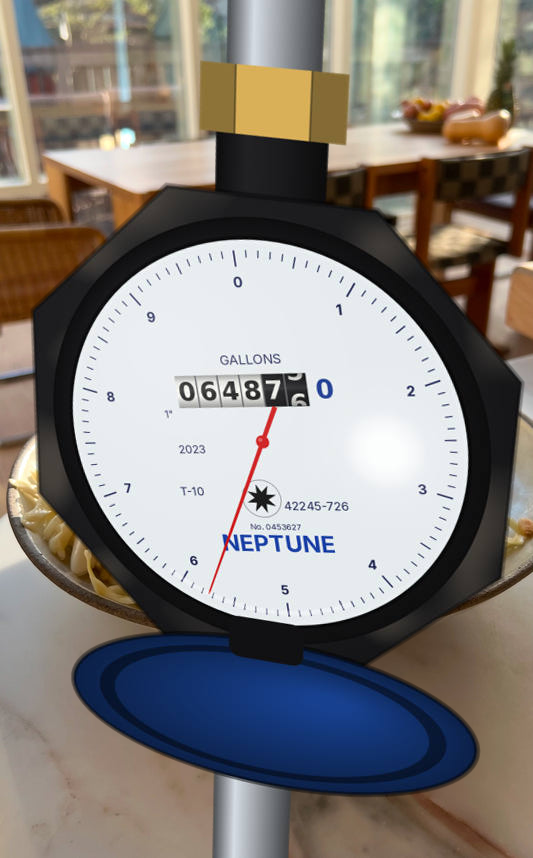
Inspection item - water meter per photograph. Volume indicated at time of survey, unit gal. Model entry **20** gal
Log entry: **648755.7** gal
